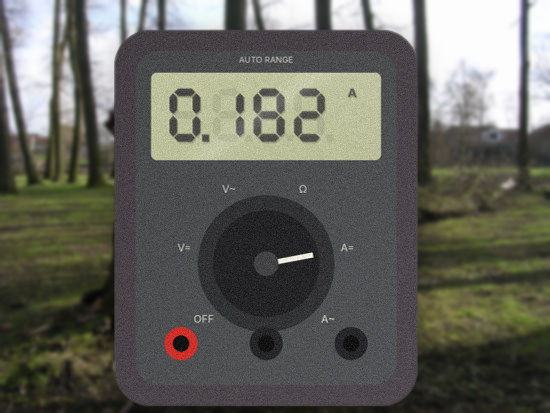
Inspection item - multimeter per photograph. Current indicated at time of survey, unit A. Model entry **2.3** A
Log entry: **0.182** A
